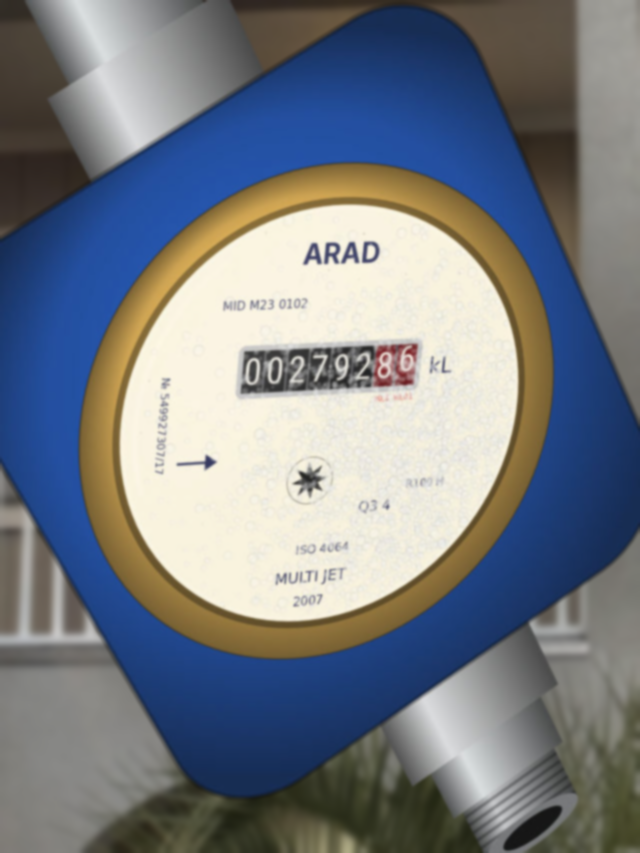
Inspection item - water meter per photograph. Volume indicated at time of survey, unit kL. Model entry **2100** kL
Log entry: **2792.86** kL
